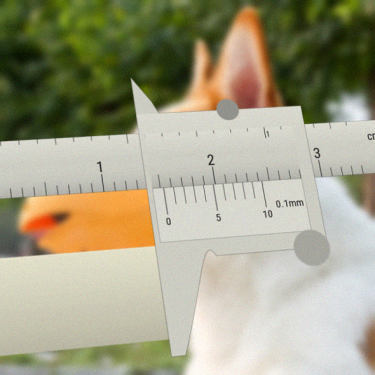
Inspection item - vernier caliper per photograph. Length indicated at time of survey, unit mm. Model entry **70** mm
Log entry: **15.3** mm
